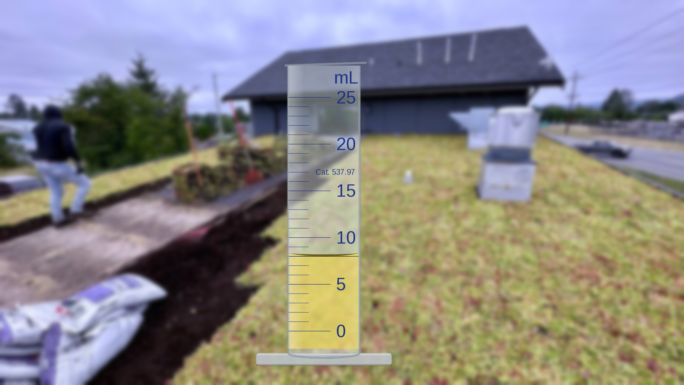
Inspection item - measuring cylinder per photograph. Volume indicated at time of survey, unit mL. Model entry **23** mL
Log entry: **8** mL
